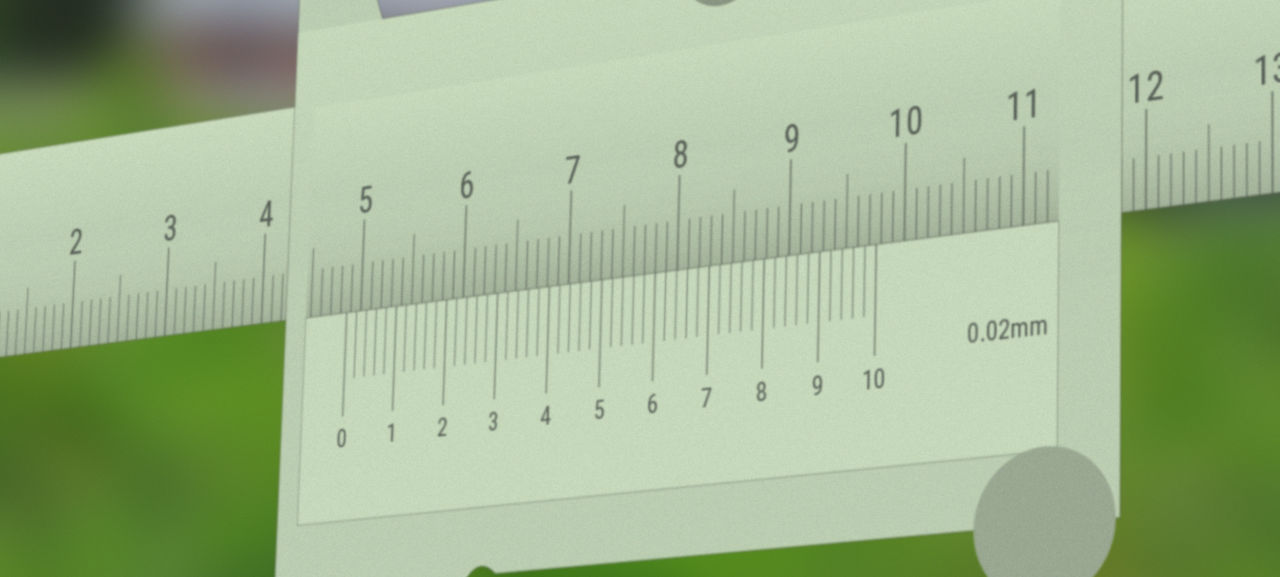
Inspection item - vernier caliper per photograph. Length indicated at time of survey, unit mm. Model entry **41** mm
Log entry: **48.6** mm
